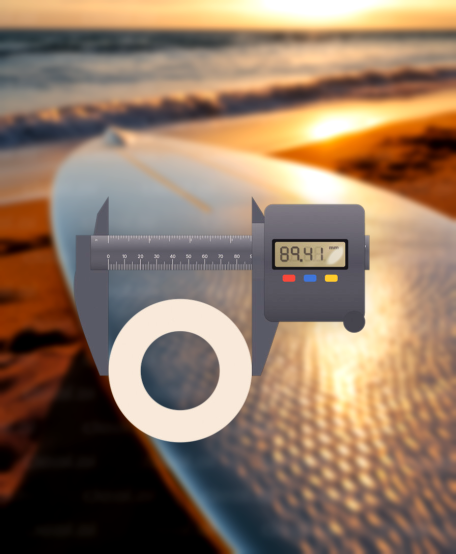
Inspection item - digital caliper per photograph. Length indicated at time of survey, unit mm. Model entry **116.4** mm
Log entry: **89.41** mm
